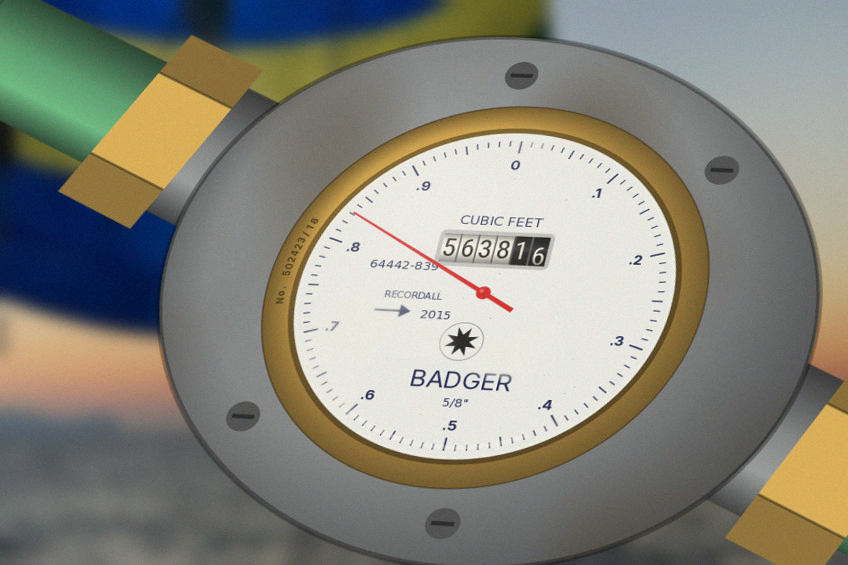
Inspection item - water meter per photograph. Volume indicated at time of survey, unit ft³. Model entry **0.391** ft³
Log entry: **563815.83** ft³
